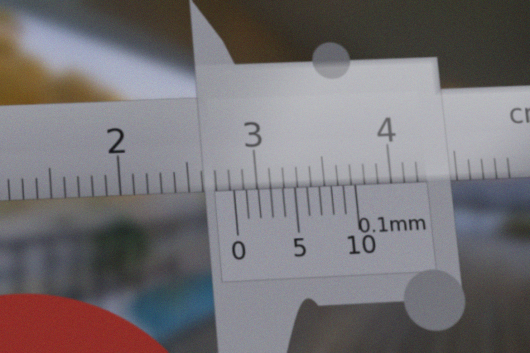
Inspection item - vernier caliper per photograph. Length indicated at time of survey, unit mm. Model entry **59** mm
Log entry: **28.3** mm
